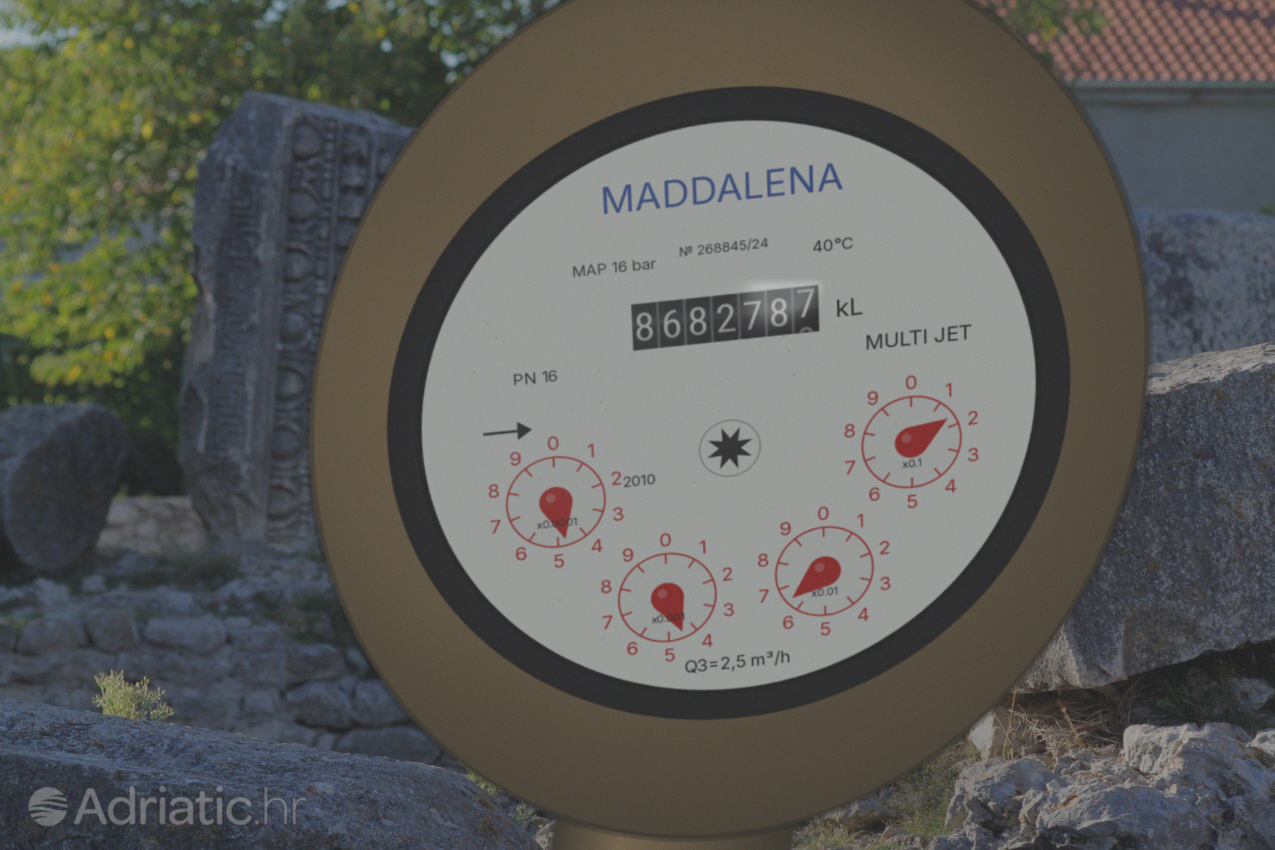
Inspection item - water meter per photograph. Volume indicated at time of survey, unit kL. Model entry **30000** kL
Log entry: **8682787.1644** kL
